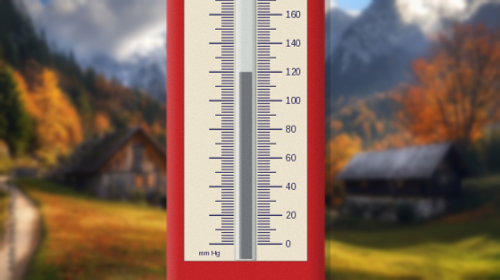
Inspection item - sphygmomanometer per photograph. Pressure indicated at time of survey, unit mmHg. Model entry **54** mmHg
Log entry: **120** mmHg
